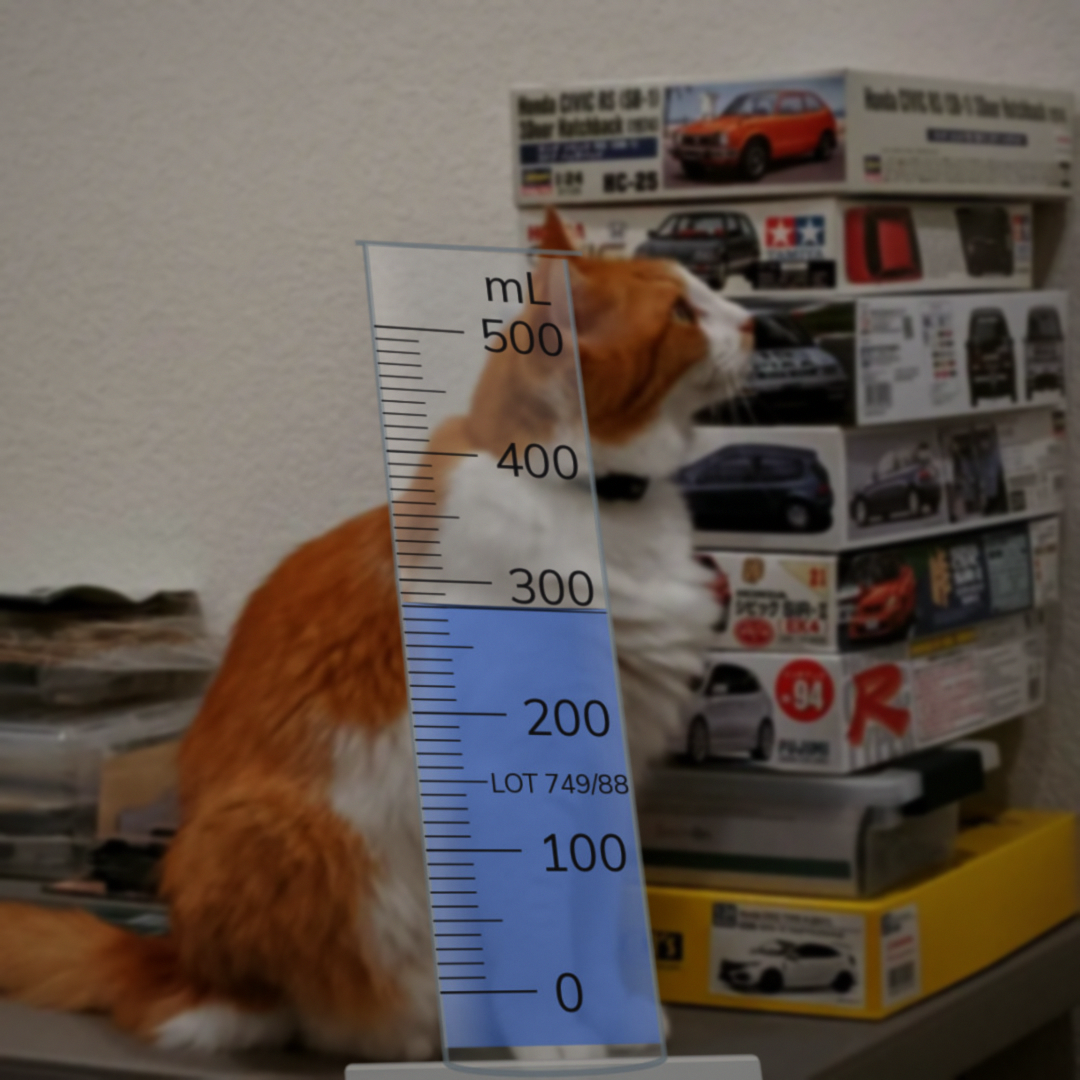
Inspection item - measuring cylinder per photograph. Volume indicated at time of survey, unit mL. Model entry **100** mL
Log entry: **280** mL
